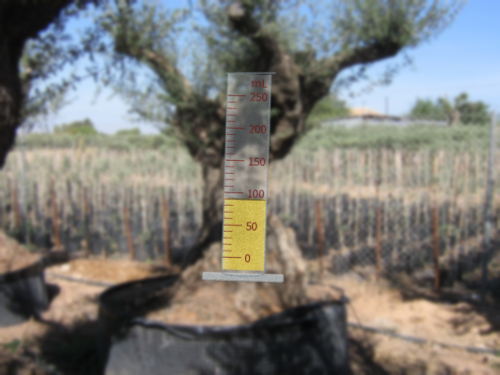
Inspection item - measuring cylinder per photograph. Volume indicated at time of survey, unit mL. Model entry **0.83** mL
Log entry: **90** mL
